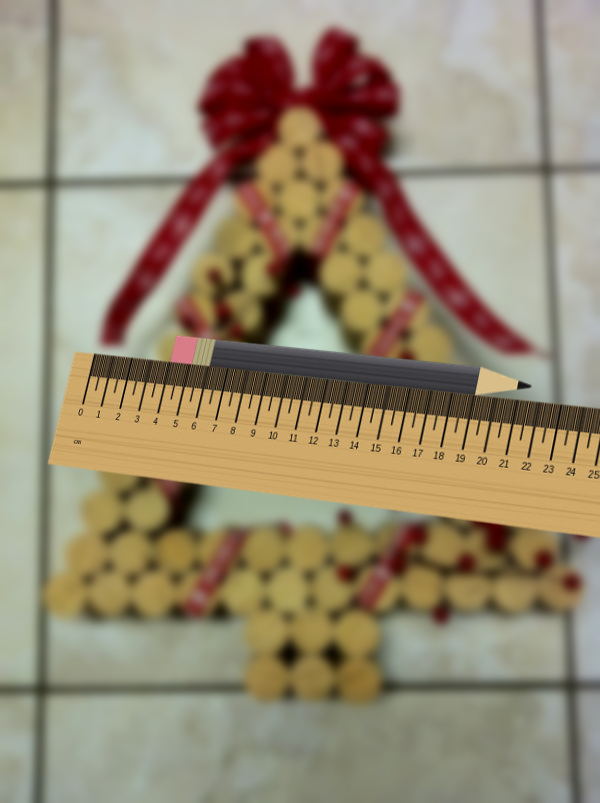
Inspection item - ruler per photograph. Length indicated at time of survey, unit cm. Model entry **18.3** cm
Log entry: **17.5** cm
